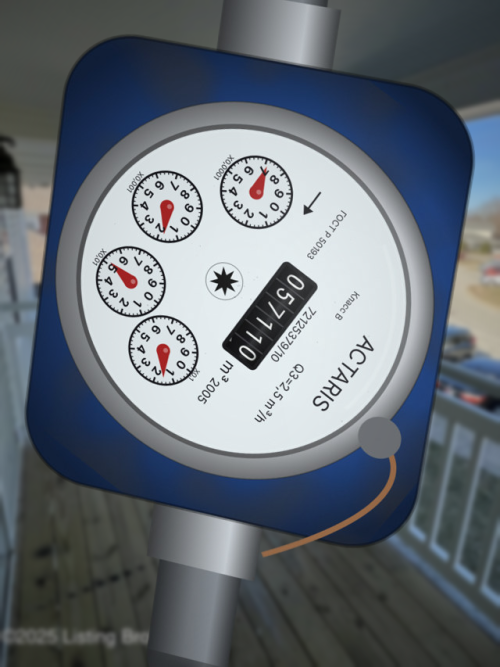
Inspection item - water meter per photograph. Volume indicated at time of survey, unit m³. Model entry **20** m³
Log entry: **57110.1517** m³
